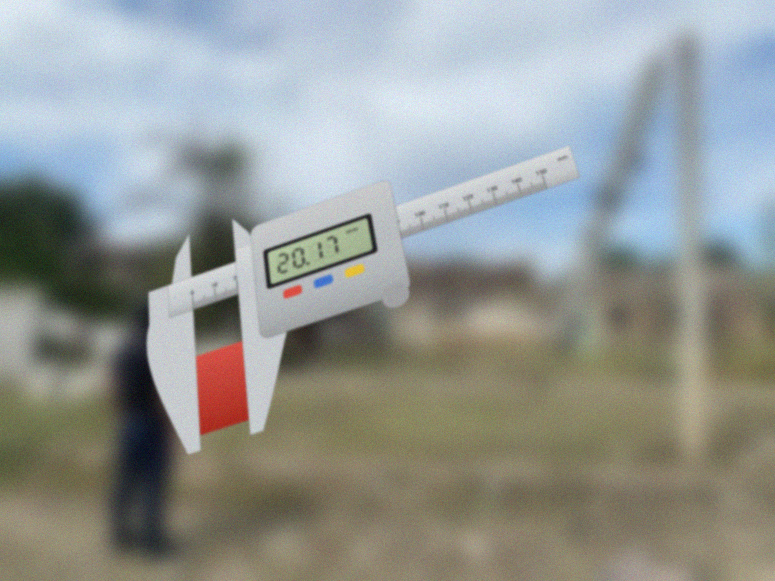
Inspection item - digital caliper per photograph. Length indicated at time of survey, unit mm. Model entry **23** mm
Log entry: **20.17** mm
